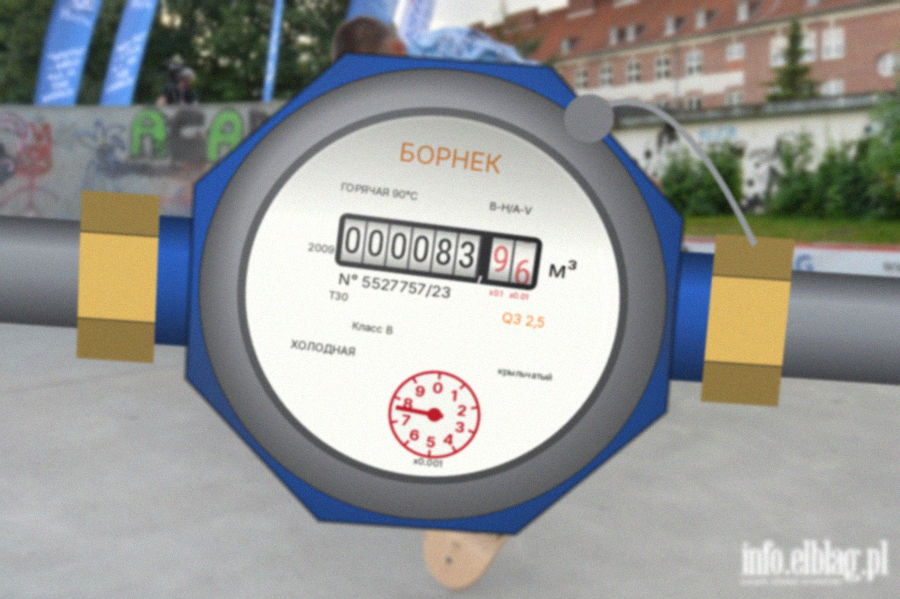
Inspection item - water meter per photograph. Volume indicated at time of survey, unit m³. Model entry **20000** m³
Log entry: **83.957** m³
